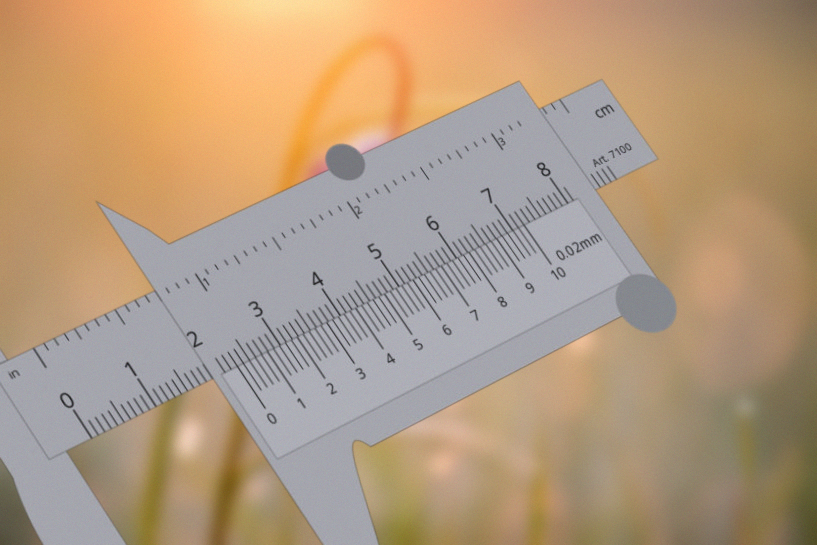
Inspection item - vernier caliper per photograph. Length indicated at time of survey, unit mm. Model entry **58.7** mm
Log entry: **23.0** mm
